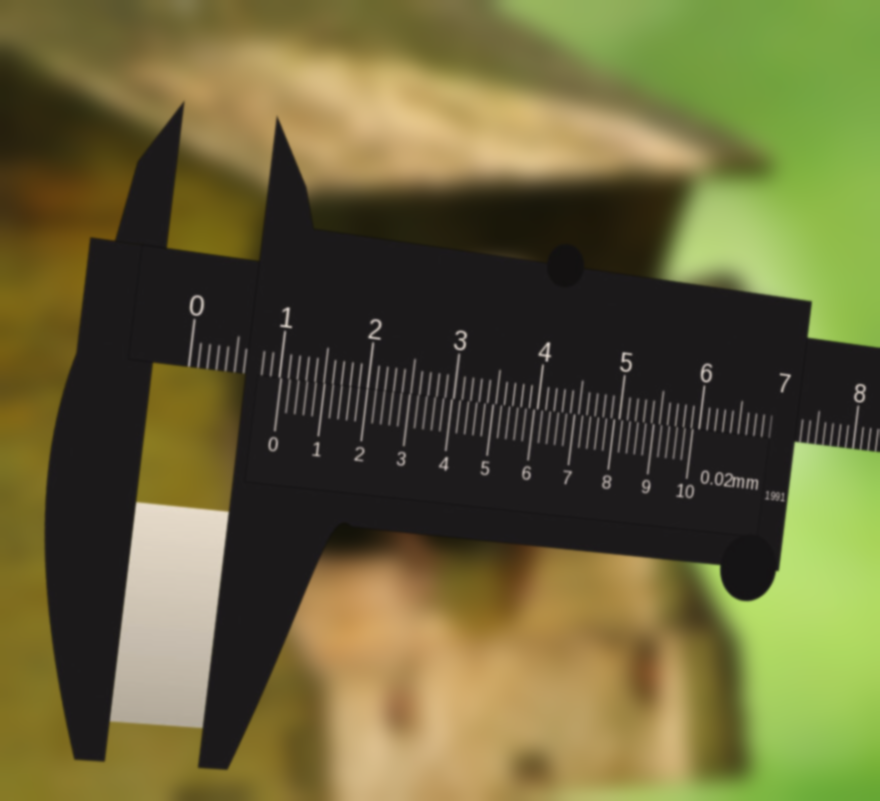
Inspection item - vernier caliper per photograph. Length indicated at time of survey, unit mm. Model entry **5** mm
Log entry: **10.2** mm
